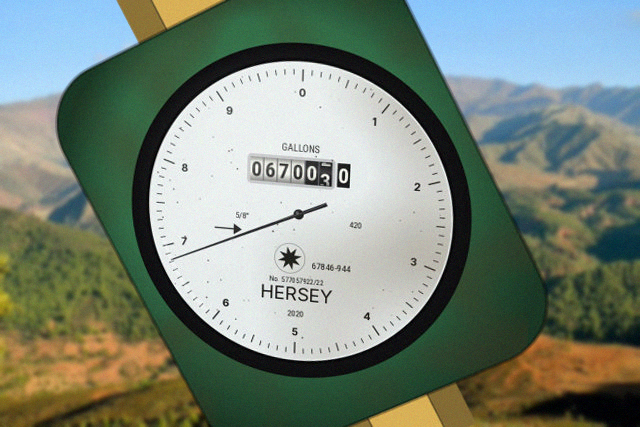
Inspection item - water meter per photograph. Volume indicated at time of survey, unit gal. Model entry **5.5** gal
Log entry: **670026.8** gal
